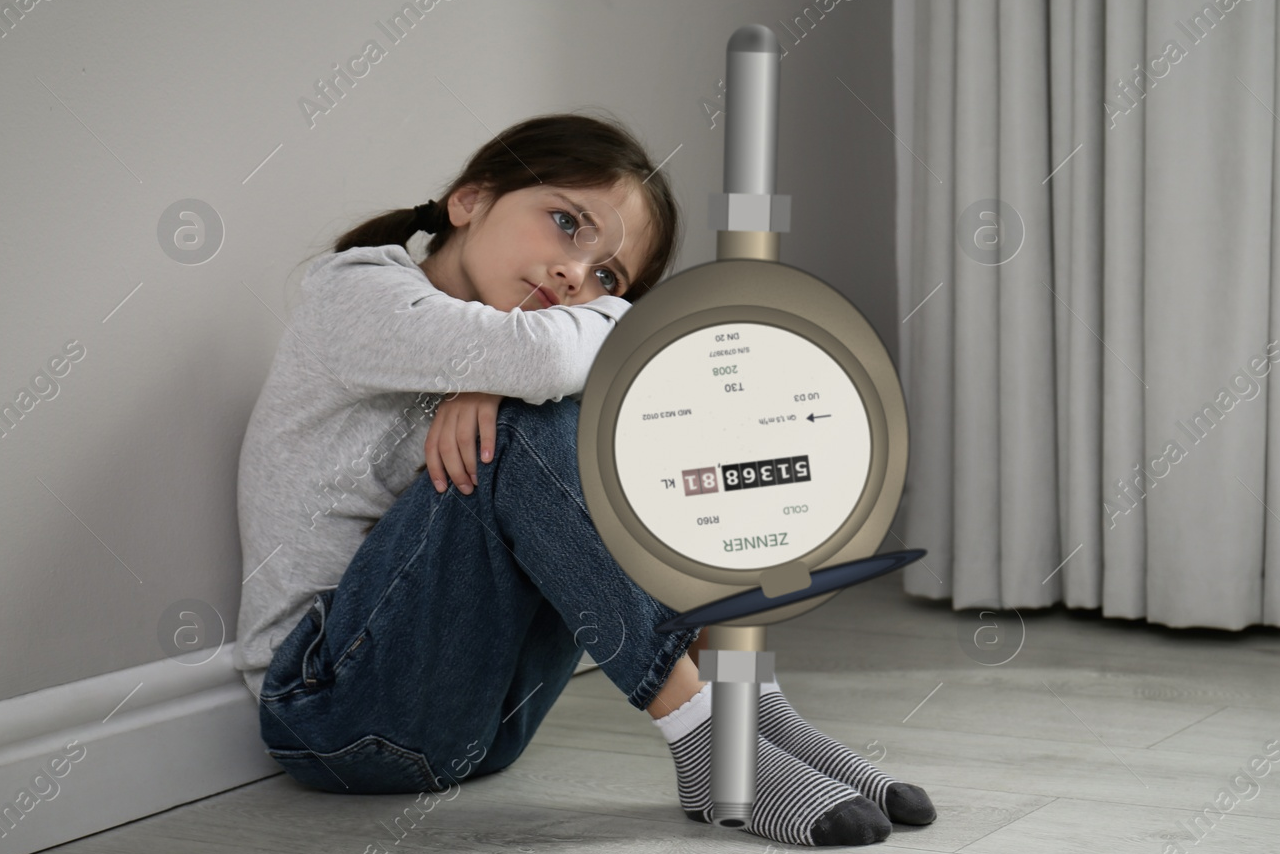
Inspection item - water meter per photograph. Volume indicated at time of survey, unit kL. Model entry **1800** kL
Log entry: **51368.81** kL
